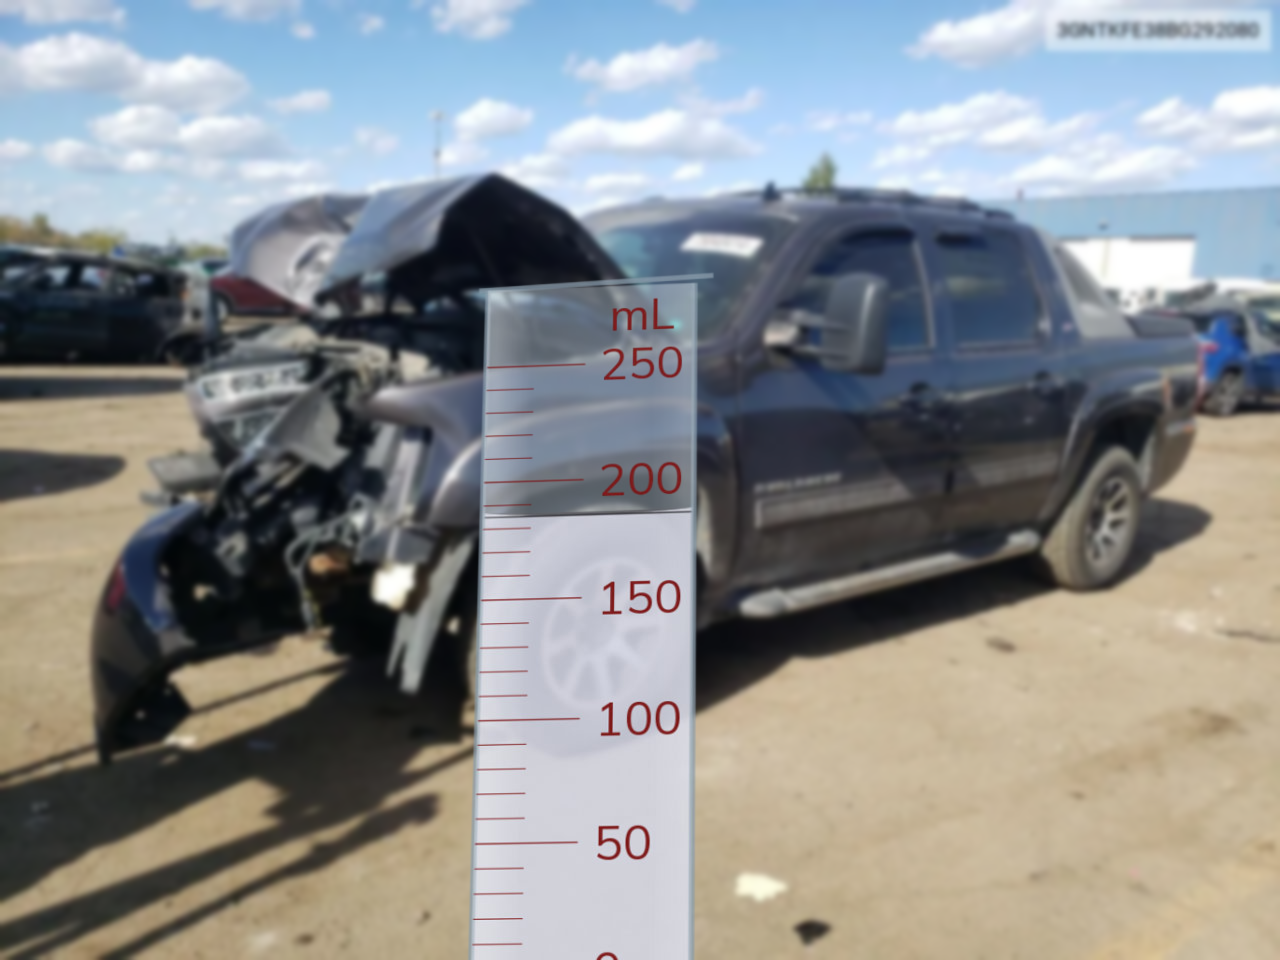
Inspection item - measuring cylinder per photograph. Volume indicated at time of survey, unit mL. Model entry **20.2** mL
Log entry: **185** mL
